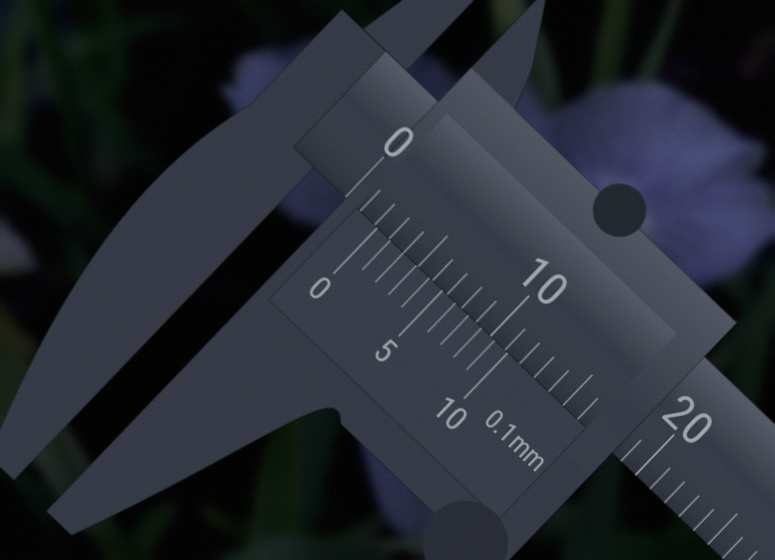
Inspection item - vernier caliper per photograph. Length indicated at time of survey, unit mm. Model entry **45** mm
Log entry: **2.2** mm
